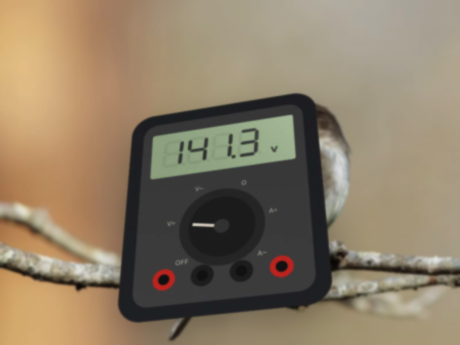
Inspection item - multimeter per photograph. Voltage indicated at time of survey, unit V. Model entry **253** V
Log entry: **141.3** V
